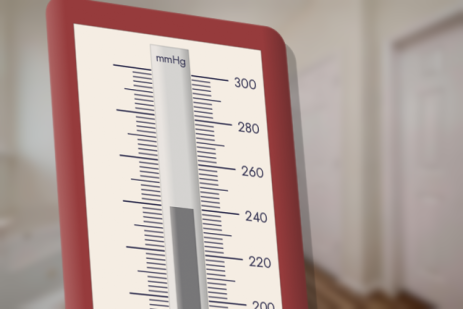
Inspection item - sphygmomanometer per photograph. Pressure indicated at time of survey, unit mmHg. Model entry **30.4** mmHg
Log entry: **240** mmHg
